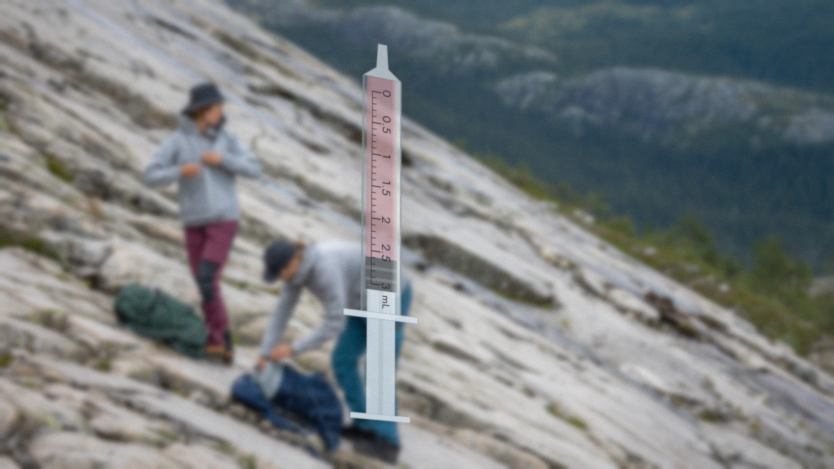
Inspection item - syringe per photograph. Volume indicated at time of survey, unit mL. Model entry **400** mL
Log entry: **2.6** mL
